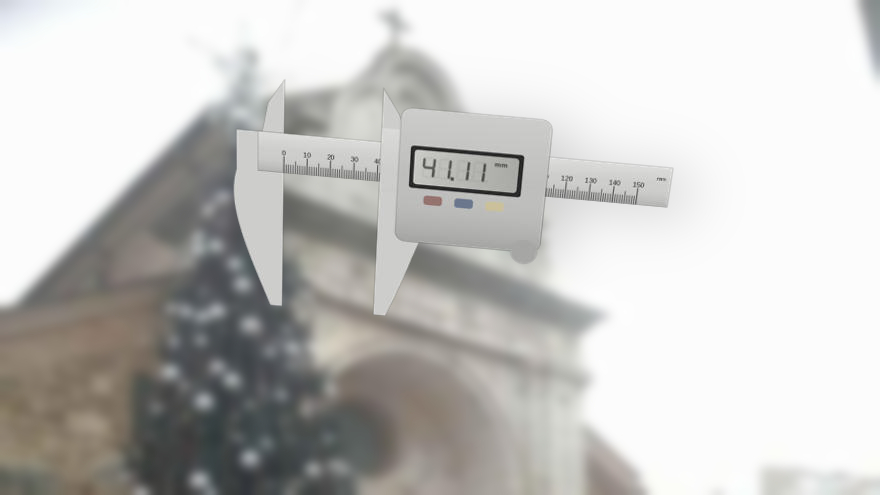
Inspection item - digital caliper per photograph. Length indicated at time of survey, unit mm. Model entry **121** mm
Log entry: **41.11** mm
